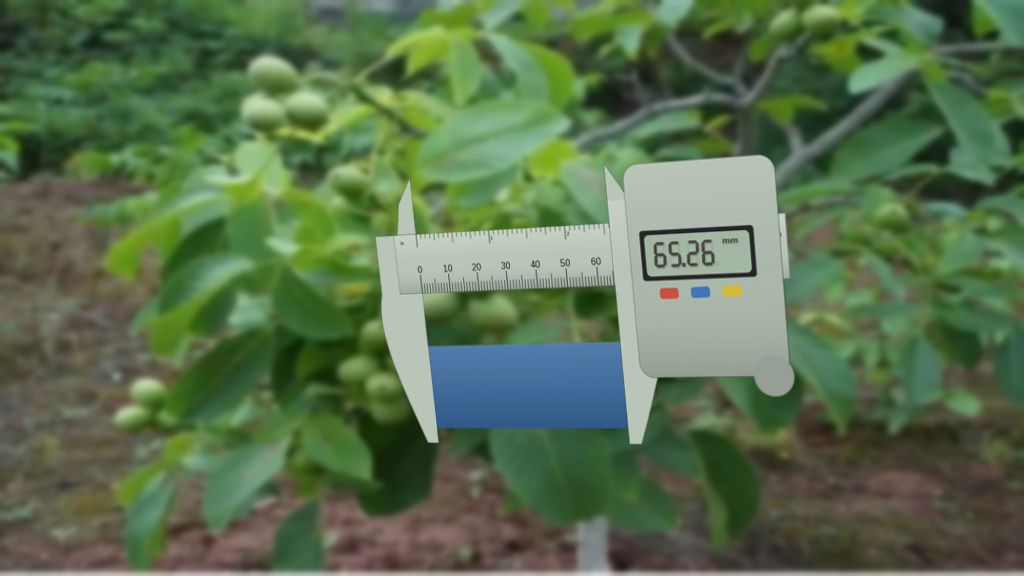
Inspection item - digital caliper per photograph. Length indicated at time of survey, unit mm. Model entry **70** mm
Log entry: **65.26** mm
